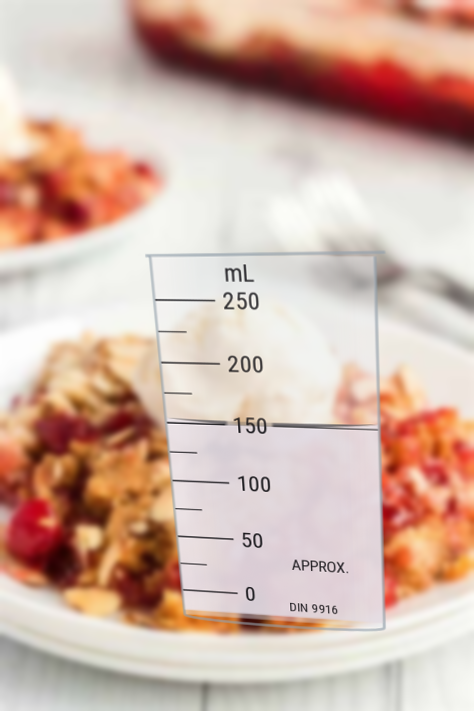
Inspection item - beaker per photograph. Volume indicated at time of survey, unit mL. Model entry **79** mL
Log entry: **150** mL
